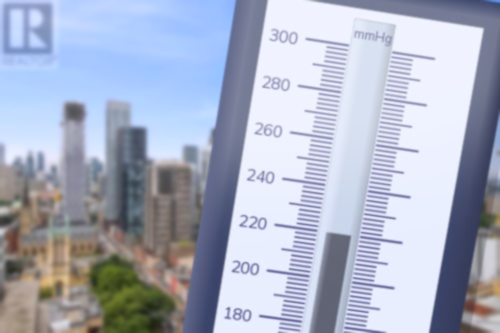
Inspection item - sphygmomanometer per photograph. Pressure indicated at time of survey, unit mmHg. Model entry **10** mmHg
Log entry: **220** mmHg
